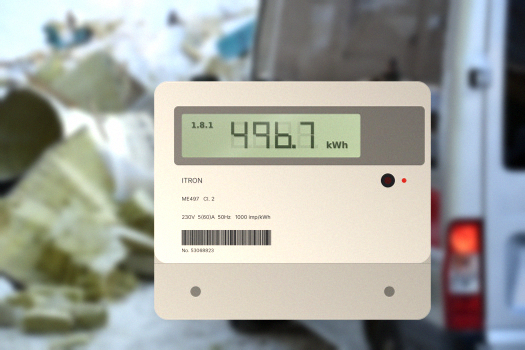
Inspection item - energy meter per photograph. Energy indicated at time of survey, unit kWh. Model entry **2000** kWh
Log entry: **496.7** kWh
